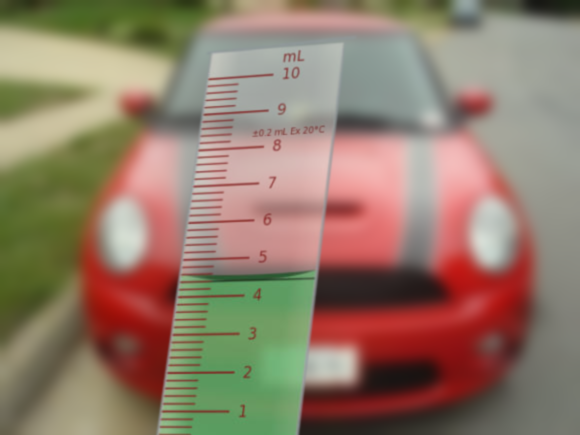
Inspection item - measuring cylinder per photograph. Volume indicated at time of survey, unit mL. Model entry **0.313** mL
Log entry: **4.4** mL
